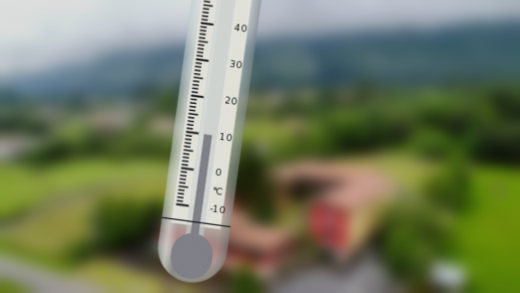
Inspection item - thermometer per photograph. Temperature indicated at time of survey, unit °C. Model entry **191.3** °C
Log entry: **10** °C
